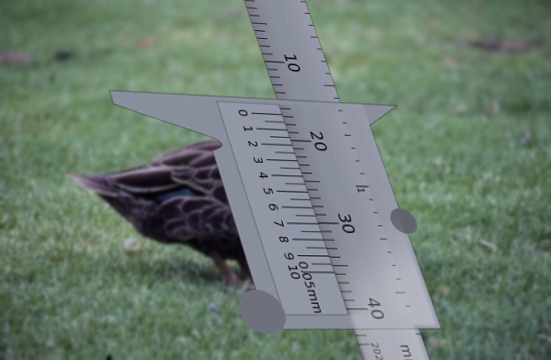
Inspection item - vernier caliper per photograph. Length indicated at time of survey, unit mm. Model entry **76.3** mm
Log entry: **16.8** mm
